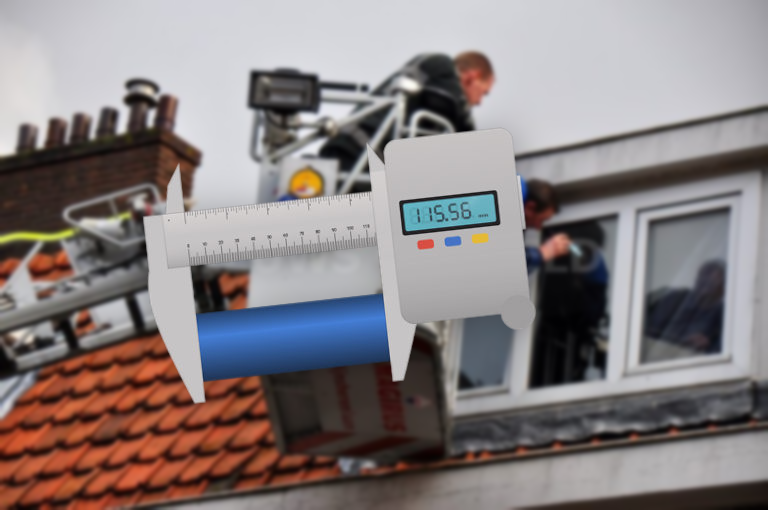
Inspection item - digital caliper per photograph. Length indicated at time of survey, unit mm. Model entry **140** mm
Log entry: **115.56** mm
